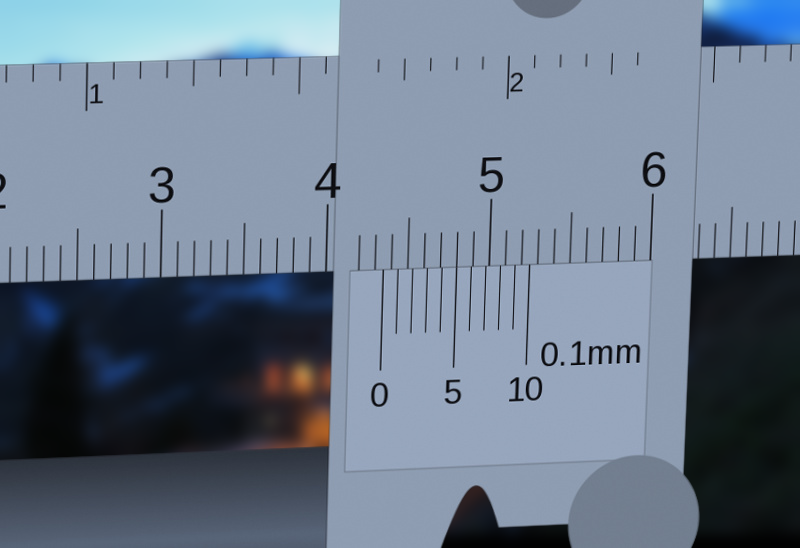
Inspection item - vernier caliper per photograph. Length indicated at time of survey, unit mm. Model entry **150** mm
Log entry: **43.5** mm
